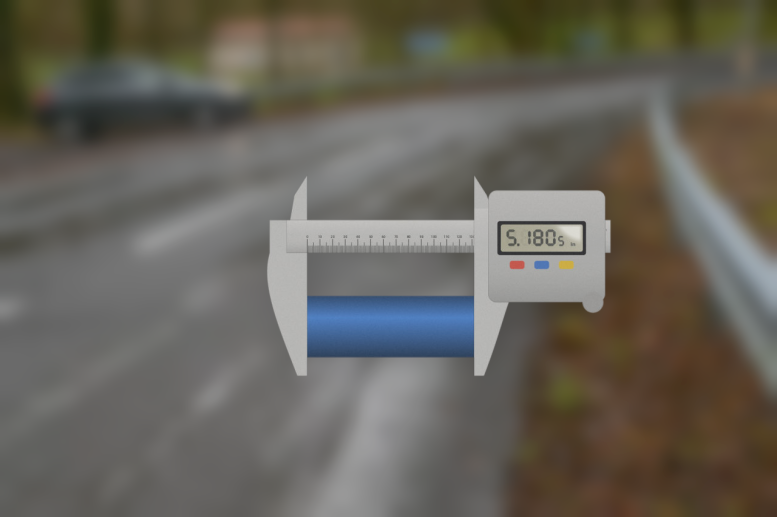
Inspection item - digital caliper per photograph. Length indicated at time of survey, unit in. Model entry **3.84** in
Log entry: **5.1805** in
